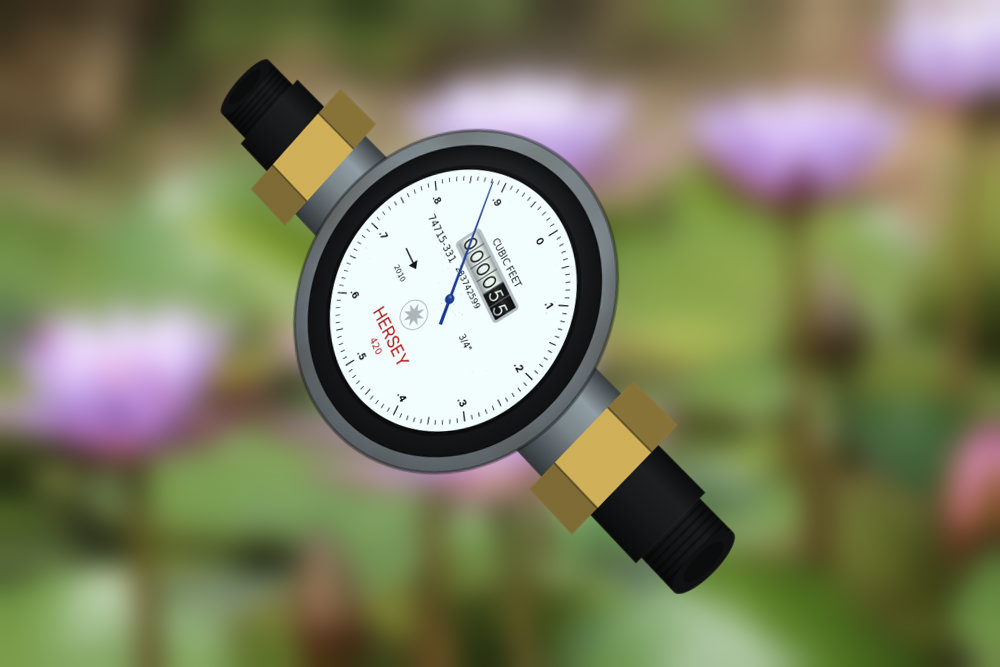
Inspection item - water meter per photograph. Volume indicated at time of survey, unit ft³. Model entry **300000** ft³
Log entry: **54.88** ft³
